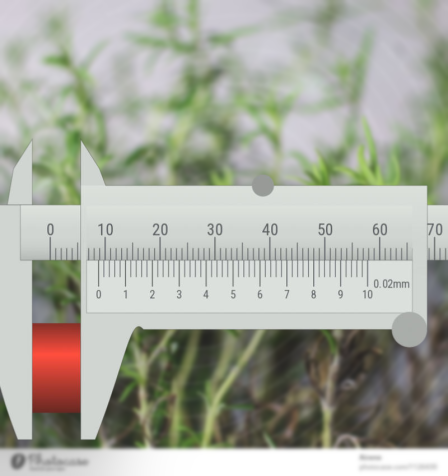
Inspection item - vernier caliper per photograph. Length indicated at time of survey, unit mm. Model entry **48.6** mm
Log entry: **8.8** mm
